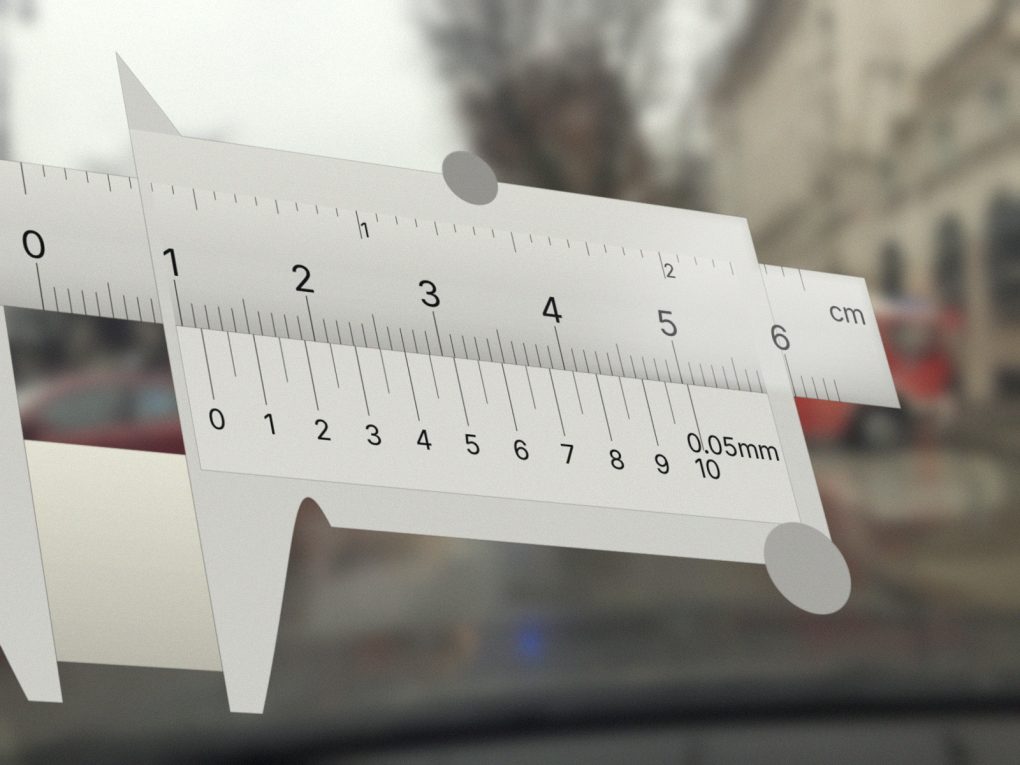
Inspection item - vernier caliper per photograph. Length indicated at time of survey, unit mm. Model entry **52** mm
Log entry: **11.4** mm
